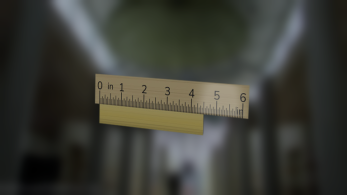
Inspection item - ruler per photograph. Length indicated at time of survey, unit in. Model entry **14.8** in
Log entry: **4.5** in
